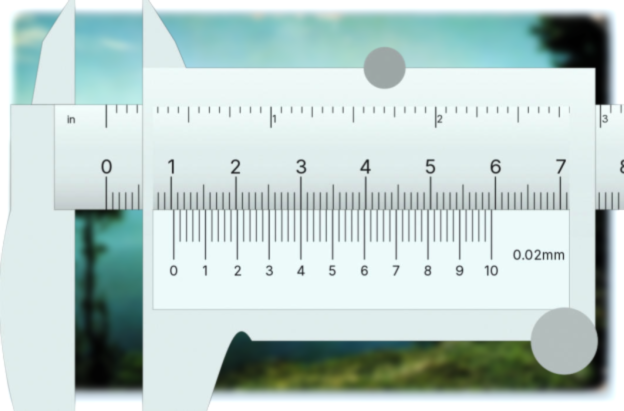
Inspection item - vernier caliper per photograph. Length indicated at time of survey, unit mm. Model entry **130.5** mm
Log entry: **10.4** mm
